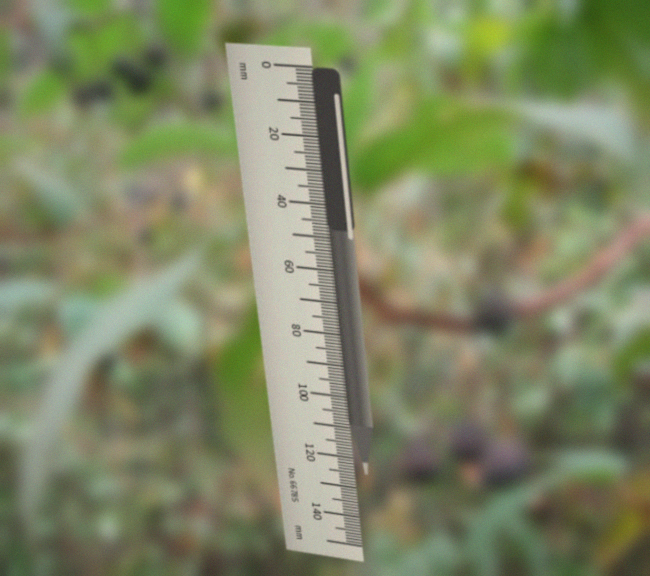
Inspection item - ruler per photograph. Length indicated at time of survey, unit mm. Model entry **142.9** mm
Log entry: **125** mm
